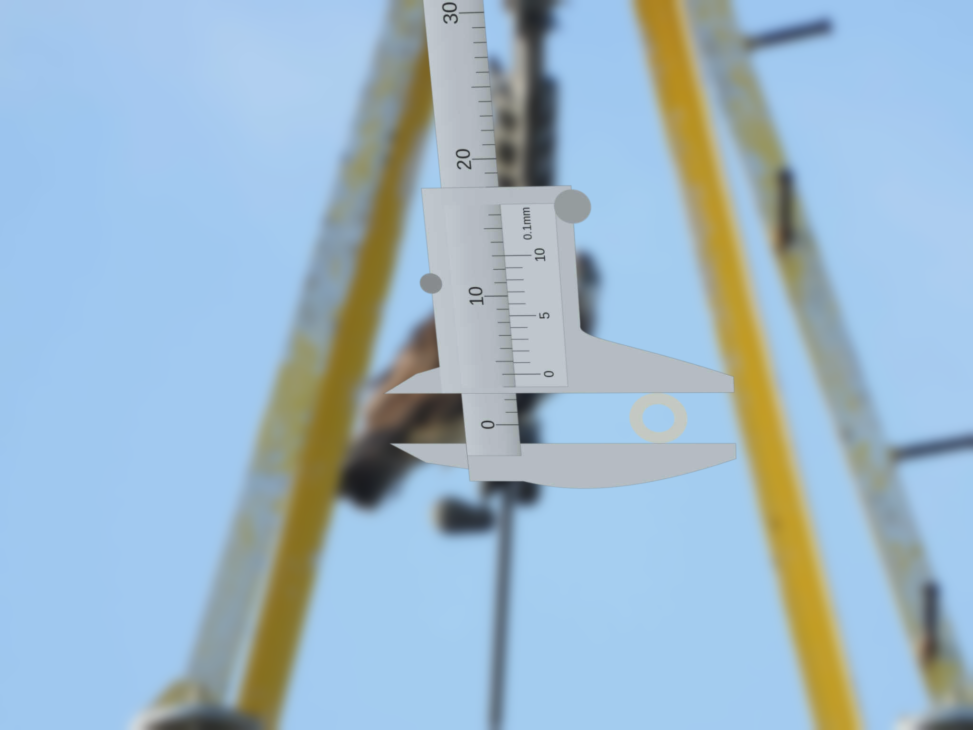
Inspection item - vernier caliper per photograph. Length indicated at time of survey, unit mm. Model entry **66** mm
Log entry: **4.0** mm
